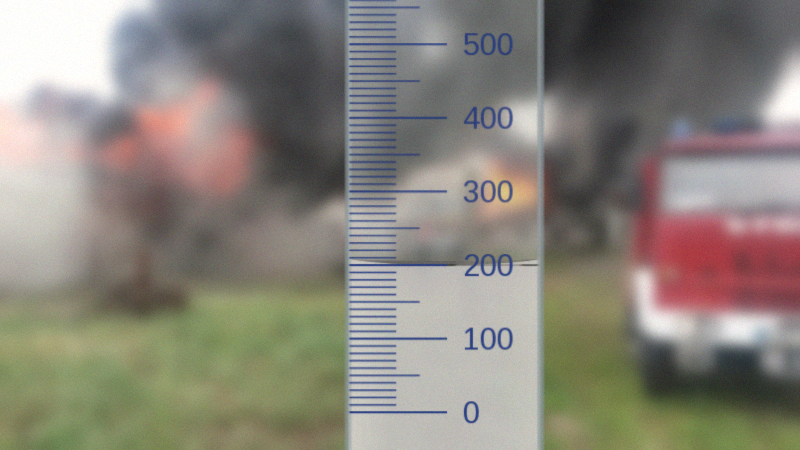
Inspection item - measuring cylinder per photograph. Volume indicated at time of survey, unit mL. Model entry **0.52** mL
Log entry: **200** mL
